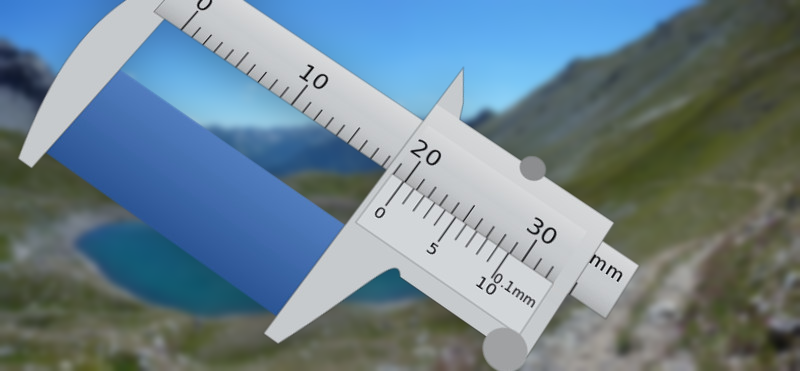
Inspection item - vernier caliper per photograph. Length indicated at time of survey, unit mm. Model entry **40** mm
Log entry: **19.9** mm
